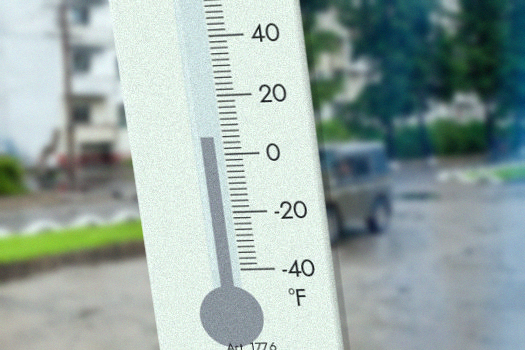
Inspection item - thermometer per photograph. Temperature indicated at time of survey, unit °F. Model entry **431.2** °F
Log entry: **6** °F
